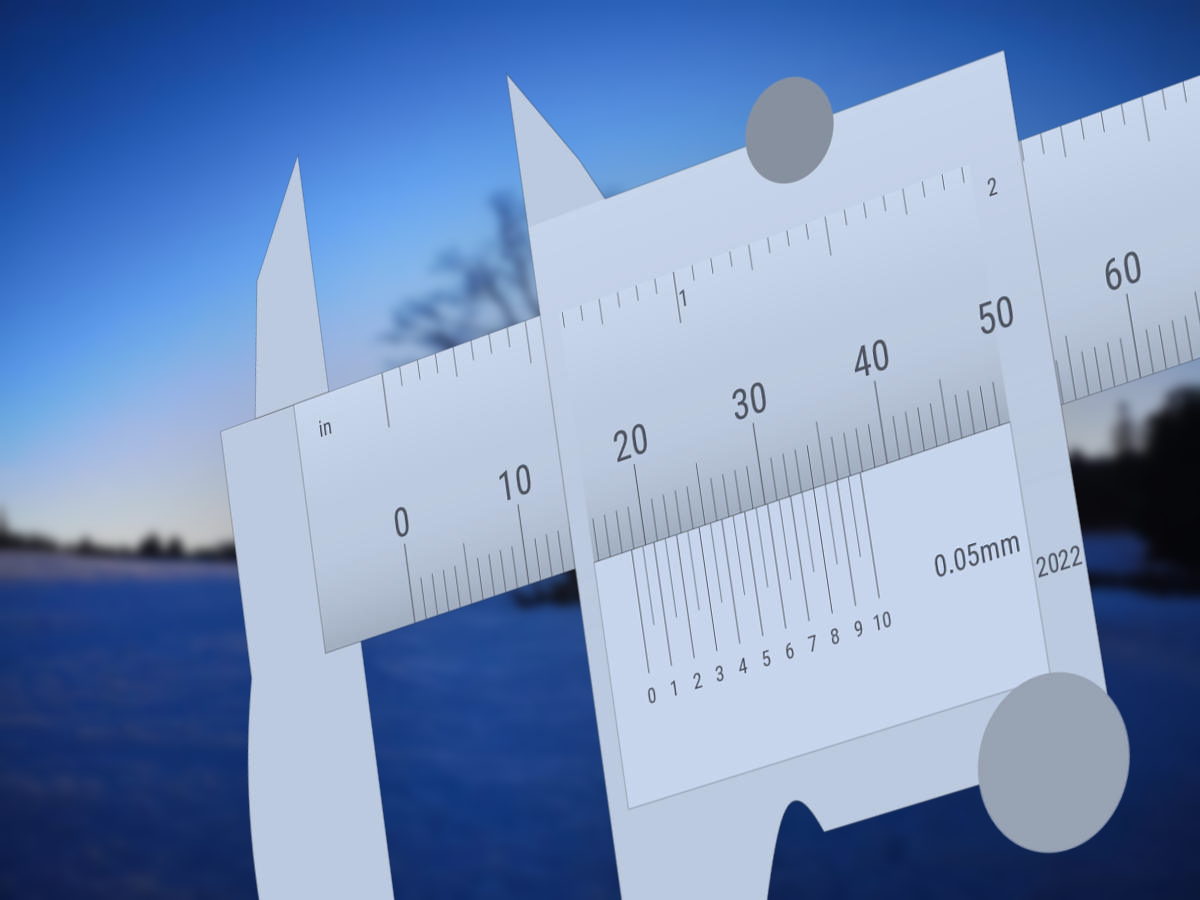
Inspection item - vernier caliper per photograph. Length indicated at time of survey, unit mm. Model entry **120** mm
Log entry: **18.8** mm
